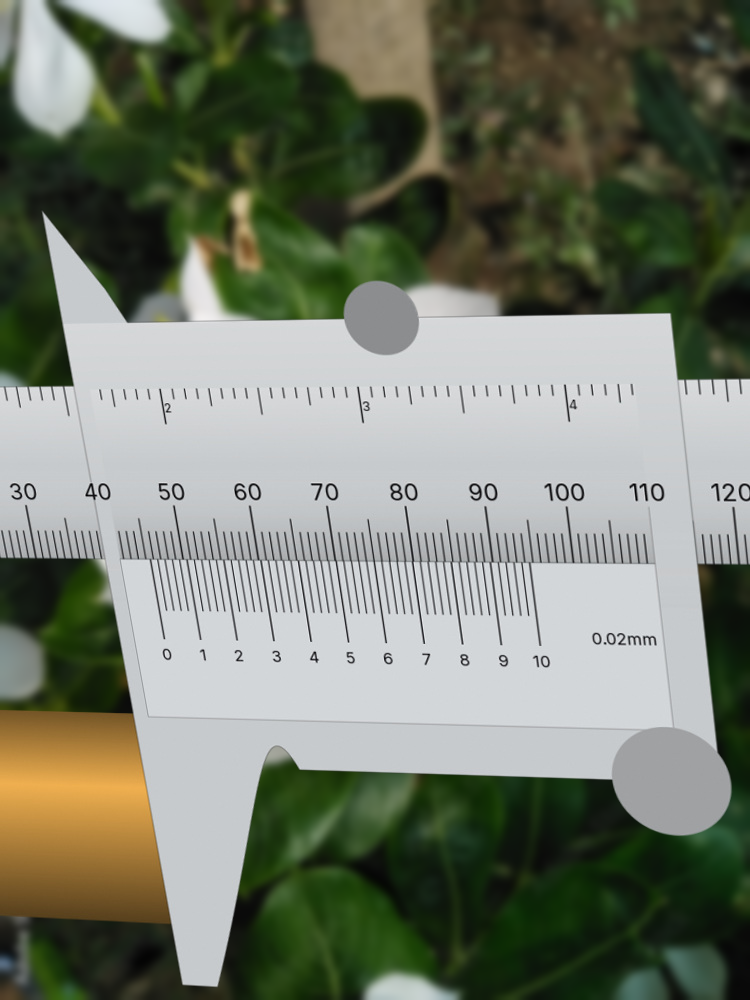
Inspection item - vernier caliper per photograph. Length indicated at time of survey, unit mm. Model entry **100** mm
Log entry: **45.6** mm
